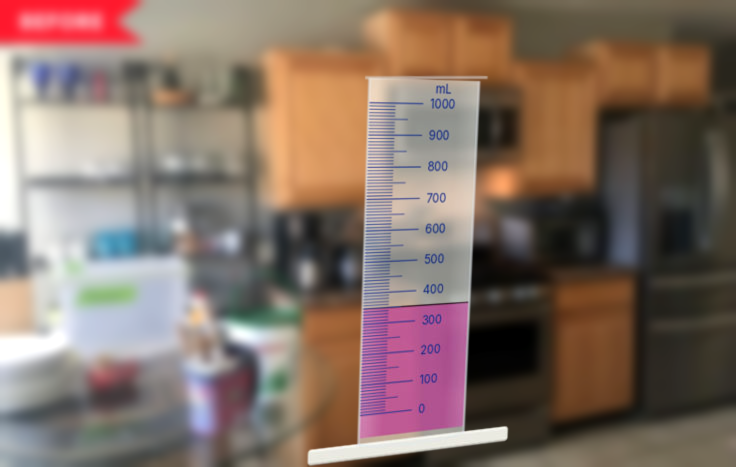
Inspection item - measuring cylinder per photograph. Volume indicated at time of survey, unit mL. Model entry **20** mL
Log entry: **350** mL
